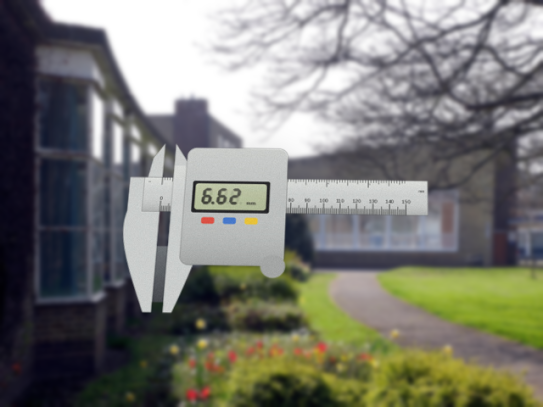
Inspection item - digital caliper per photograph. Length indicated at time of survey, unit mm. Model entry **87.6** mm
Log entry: **6.62** mm
